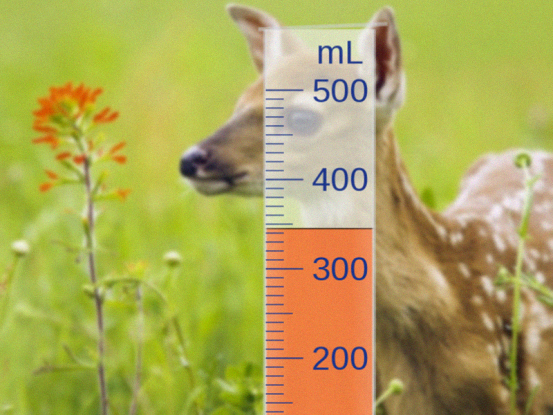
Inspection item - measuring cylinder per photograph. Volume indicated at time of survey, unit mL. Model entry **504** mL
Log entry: **345** mL
